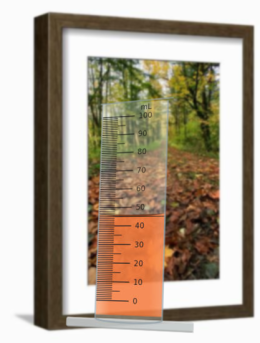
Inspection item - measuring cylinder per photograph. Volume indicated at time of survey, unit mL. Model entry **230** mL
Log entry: **45** mL
